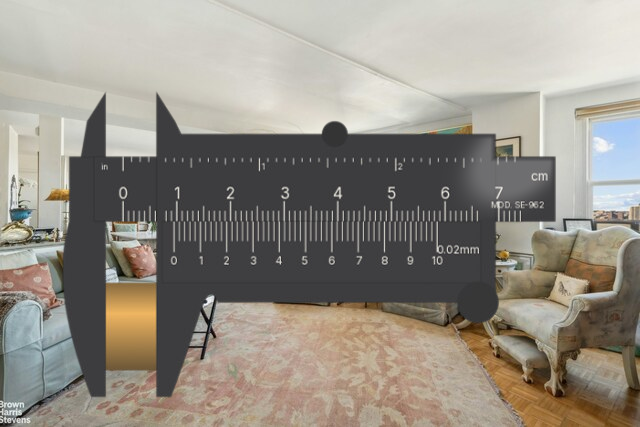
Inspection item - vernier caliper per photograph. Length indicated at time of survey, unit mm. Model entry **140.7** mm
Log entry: **9.5** mm
